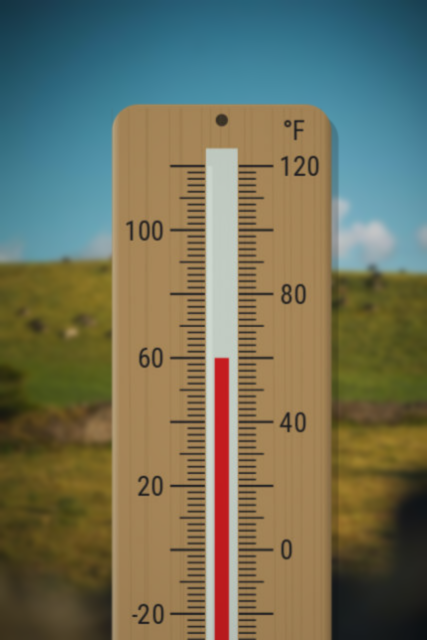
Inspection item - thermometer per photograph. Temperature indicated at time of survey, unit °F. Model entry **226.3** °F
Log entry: **60** °F
